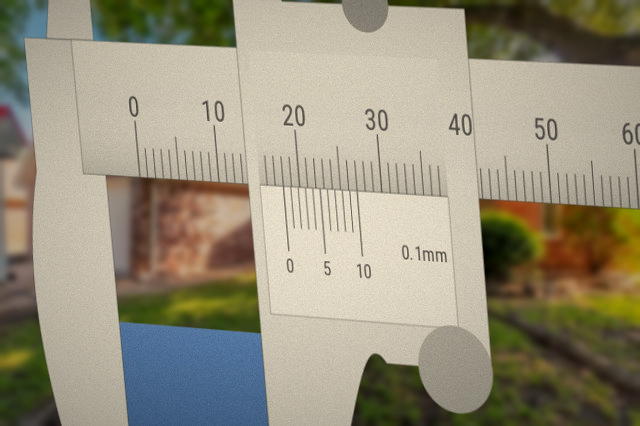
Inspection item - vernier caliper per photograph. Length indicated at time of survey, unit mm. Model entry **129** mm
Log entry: **18.0** mm
